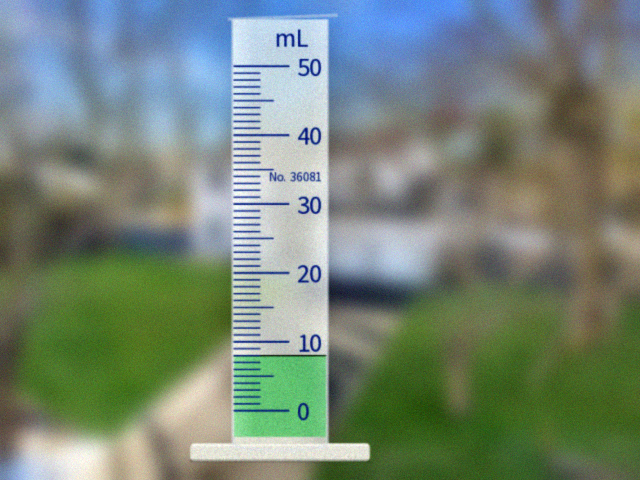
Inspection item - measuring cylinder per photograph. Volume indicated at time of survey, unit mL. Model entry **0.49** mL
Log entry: **8** mL
